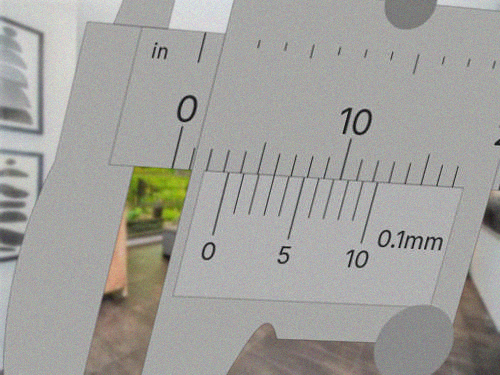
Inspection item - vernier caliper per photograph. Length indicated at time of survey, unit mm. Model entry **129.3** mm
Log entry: **3.3** mm
